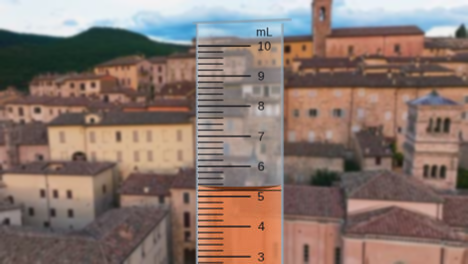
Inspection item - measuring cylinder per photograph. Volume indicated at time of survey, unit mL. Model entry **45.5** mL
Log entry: **5.2** mL
